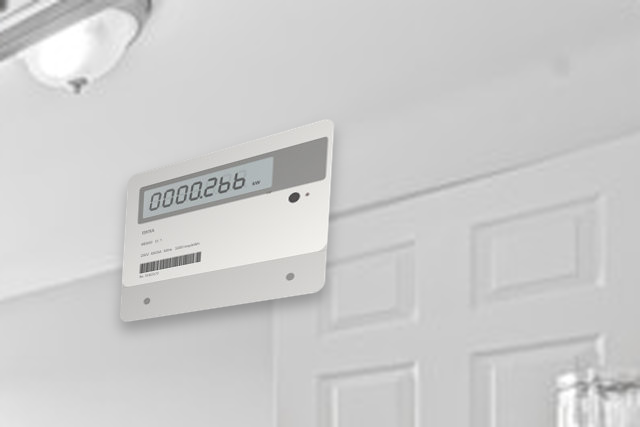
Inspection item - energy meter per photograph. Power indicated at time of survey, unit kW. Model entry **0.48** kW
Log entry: **0.266** kW
